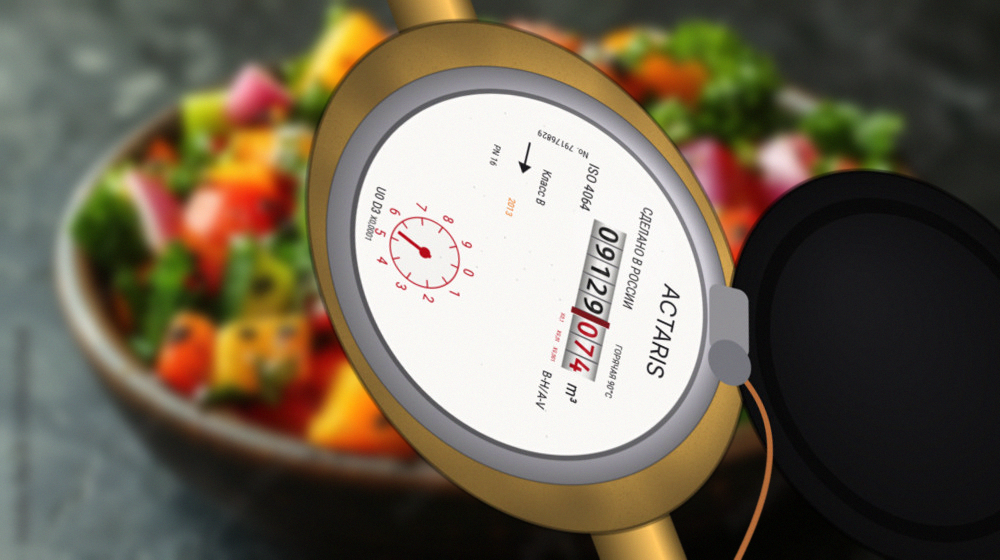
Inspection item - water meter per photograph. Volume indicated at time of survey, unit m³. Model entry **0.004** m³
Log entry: **9129.0745** m³
